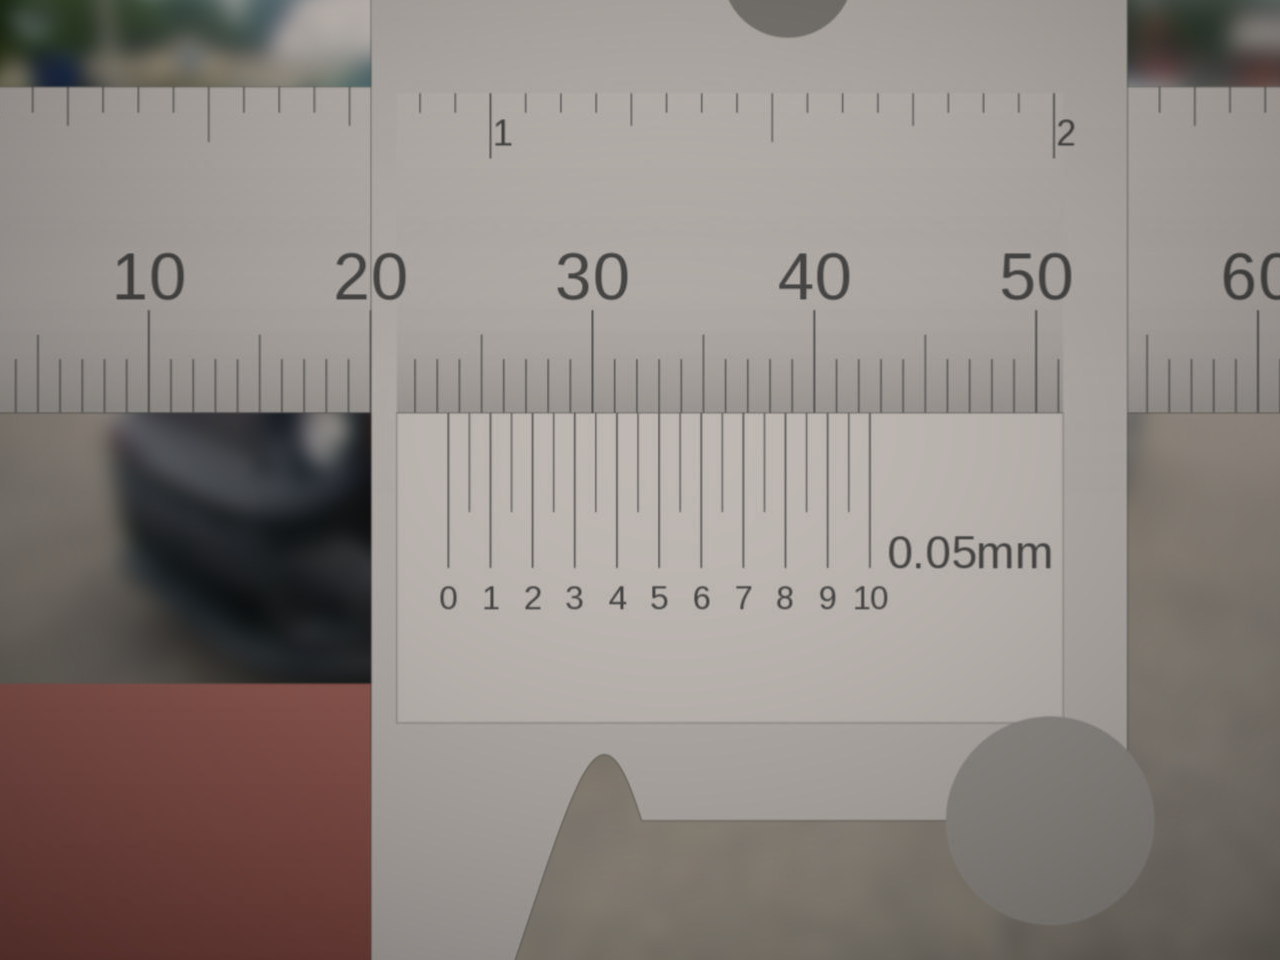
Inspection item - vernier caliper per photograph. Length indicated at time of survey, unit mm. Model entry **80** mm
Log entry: **23.5** mm
